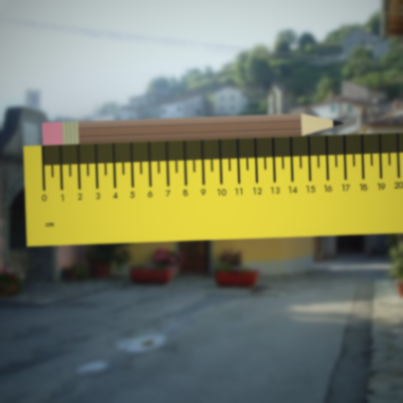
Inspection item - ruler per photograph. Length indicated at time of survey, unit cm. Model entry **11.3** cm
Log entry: **17** cm
